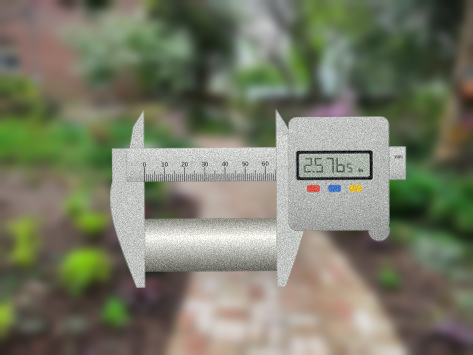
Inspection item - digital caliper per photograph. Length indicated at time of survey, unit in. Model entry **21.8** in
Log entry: **2.5765** in
